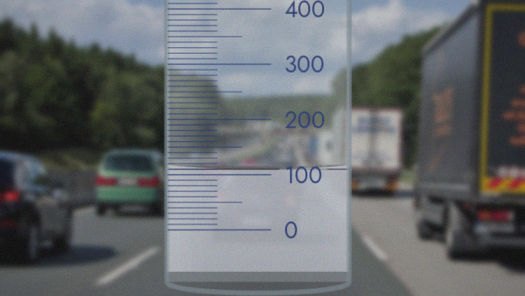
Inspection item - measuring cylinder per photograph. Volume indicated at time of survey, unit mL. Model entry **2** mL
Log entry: **110** mL
